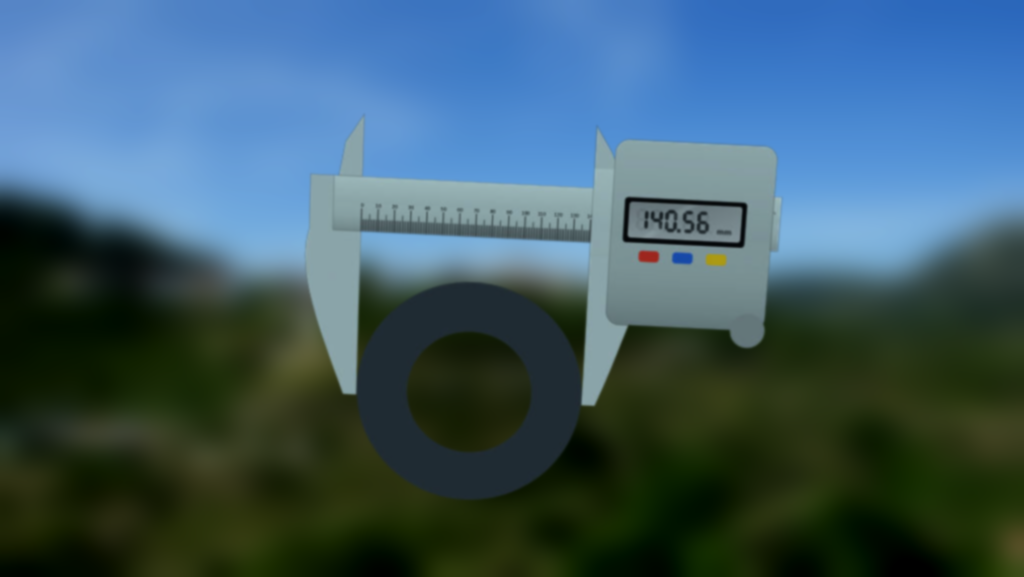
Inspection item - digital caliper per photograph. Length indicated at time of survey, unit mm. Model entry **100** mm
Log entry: **140.56** mm
